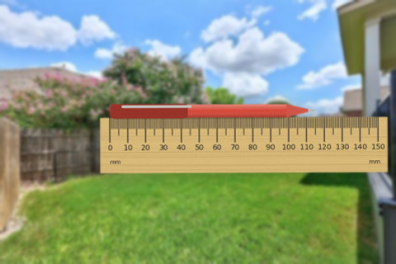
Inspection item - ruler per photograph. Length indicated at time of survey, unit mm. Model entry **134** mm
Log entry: **115** mm
